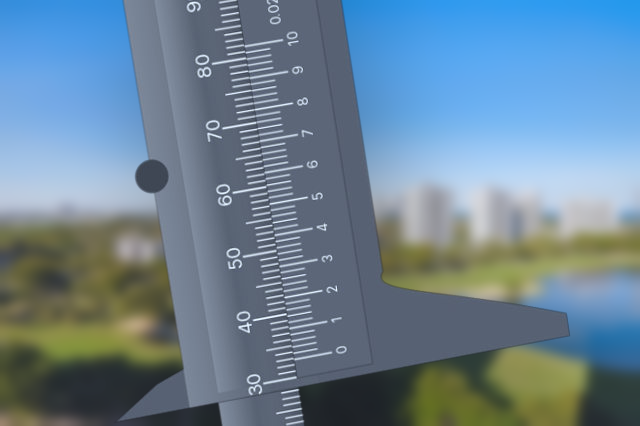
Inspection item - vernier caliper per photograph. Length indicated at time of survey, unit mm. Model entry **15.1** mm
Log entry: **32.8** mm
